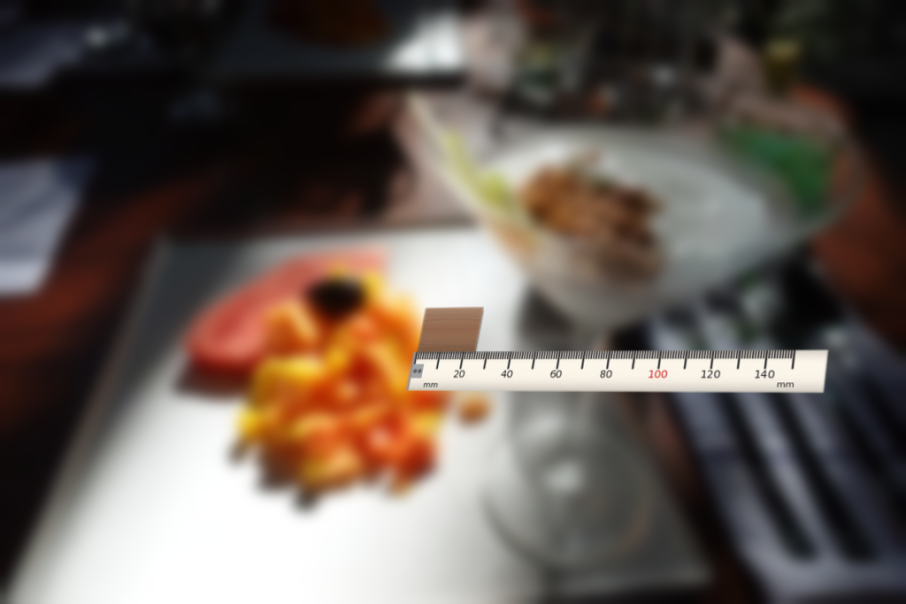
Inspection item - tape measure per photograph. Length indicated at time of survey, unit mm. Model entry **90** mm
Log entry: **25** mm
